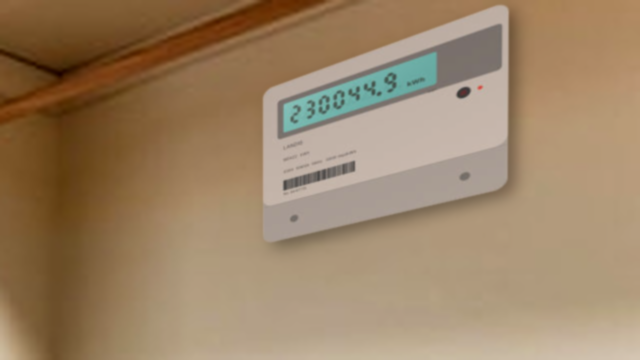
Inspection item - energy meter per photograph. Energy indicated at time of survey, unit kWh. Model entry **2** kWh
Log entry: **230044.9** kWh
